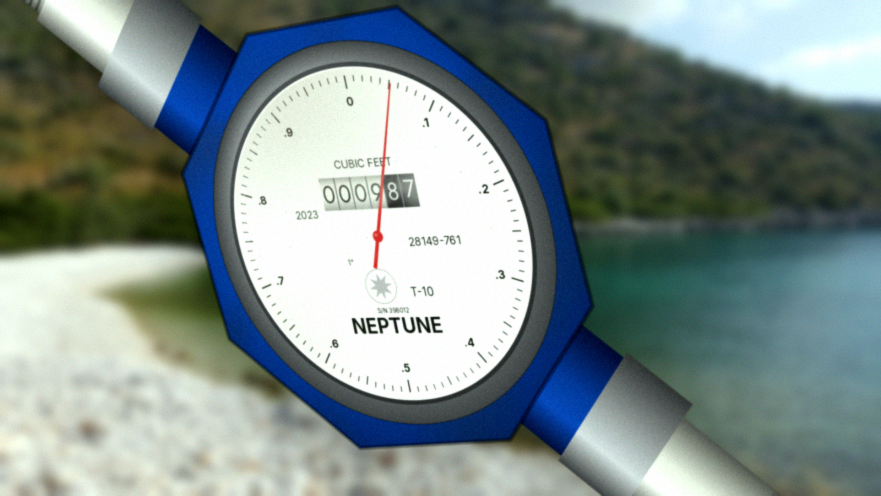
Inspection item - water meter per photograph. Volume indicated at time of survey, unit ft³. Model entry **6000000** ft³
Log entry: **987.05** ft³
